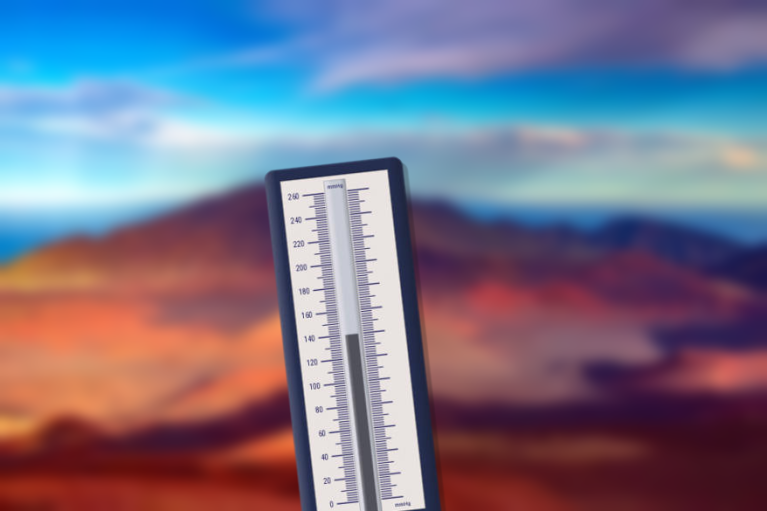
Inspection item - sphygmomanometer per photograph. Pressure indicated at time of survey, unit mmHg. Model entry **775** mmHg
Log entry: **140** mmHg
